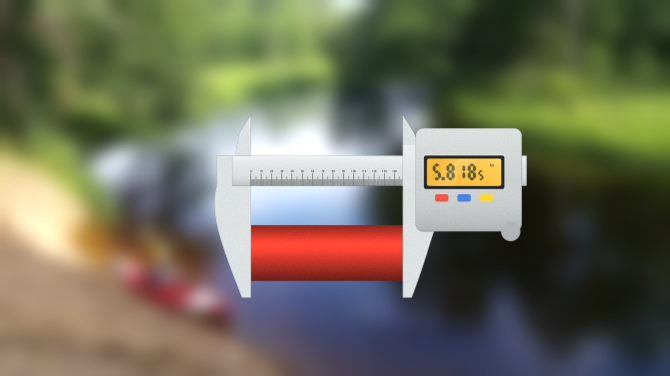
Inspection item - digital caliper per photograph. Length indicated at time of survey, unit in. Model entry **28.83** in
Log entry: **5.8185** in
